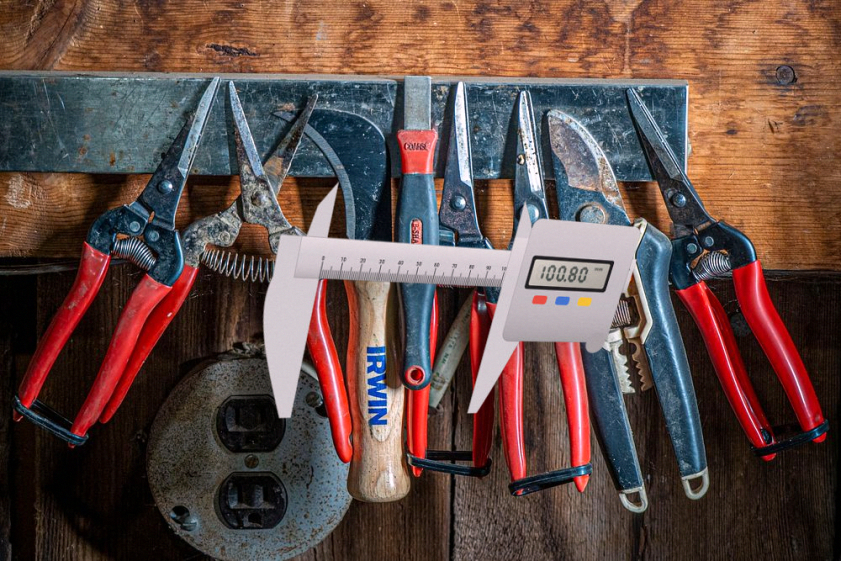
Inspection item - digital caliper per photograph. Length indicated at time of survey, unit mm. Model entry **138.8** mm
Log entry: **100.80** mm
